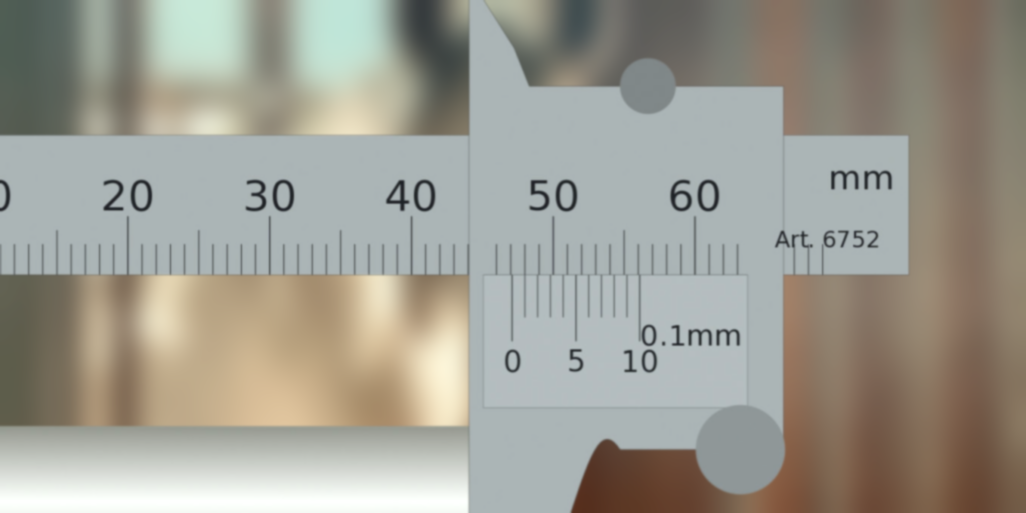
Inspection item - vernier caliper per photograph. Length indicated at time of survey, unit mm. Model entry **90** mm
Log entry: **47.1** mm
